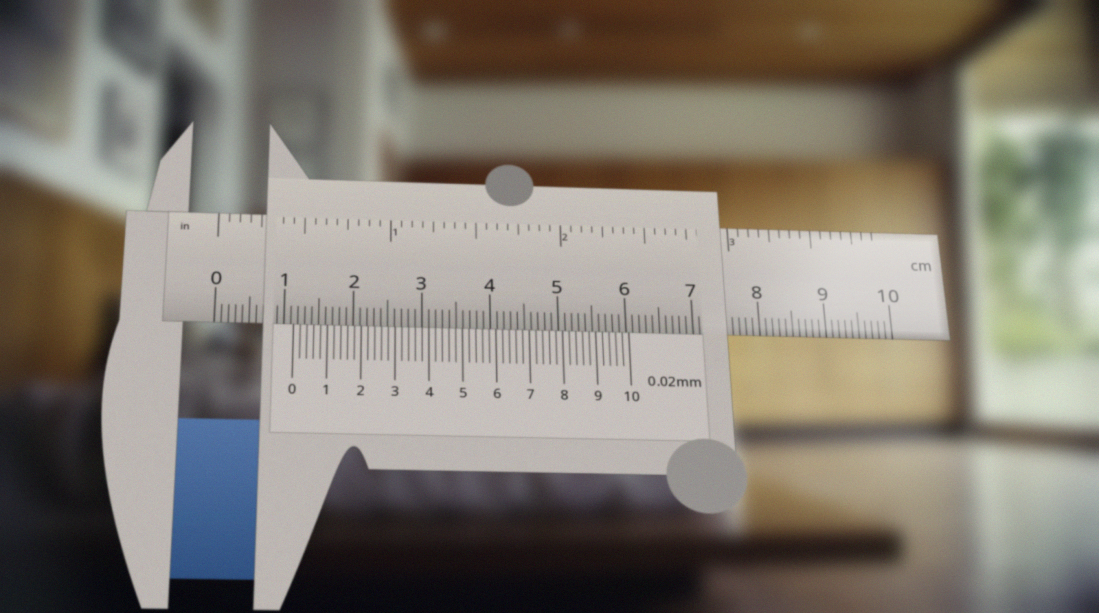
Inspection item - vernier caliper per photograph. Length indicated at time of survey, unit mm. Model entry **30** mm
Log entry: **11.4** mm
